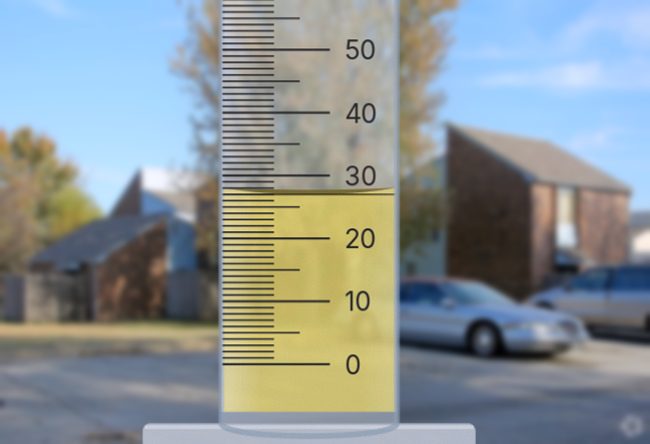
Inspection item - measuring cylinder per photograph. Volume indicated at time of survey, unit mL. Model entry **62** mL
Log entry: **27** mL
